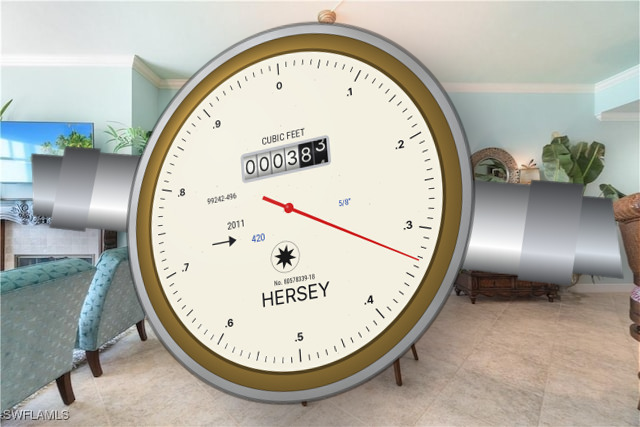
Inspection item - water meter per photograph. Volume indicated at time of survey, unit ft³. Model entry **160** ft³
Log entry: **383.33** ft³
